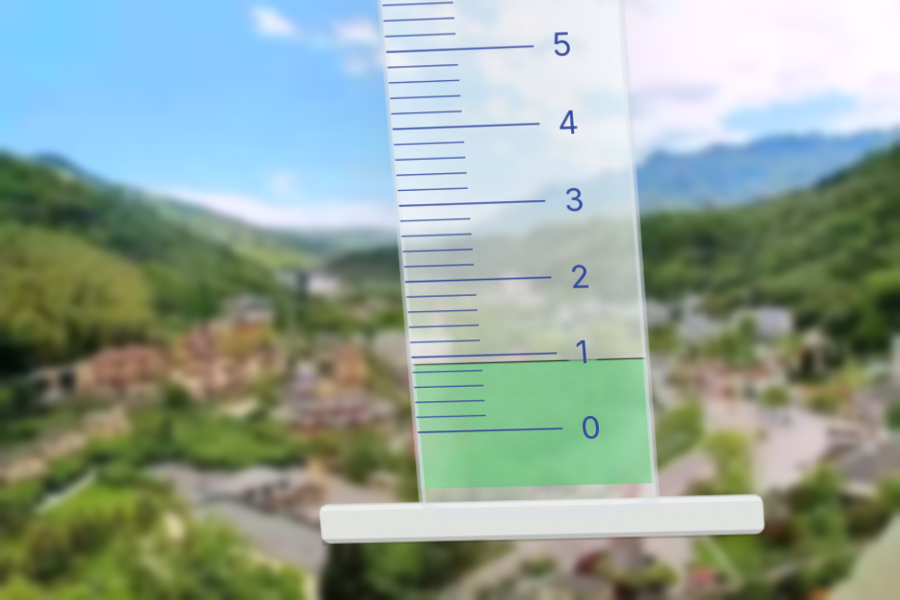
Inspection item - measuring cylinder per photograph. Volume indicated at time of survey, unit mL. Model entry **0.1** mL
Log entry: **0.9** mL
